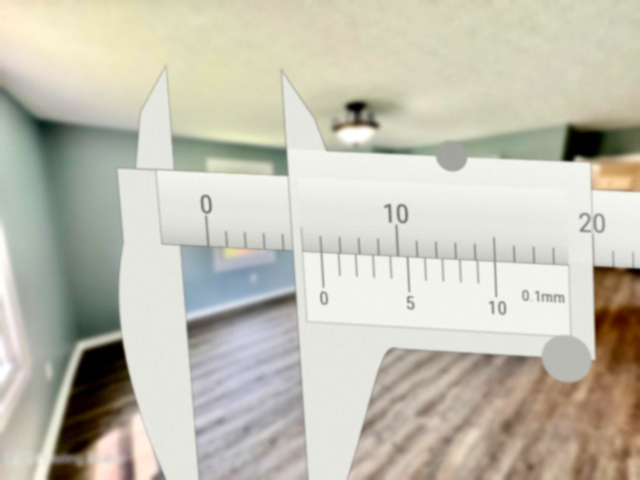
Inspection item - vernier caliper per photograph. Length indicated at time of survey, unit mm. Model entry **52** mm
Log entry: **6.0** mm
